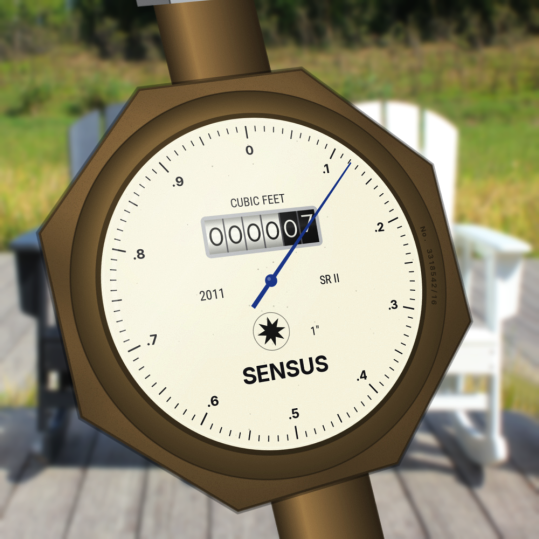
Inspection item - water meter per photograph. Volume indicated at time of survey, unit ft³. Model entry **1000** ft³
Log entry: **7.12** ft³
